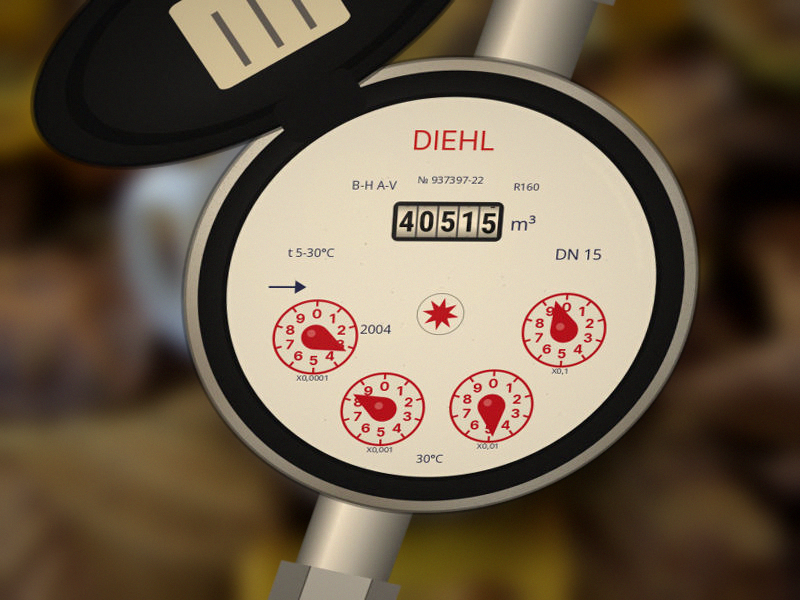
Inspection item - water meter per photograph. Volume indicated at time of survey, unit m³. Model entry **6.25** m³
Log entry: **40514.9483** m³
